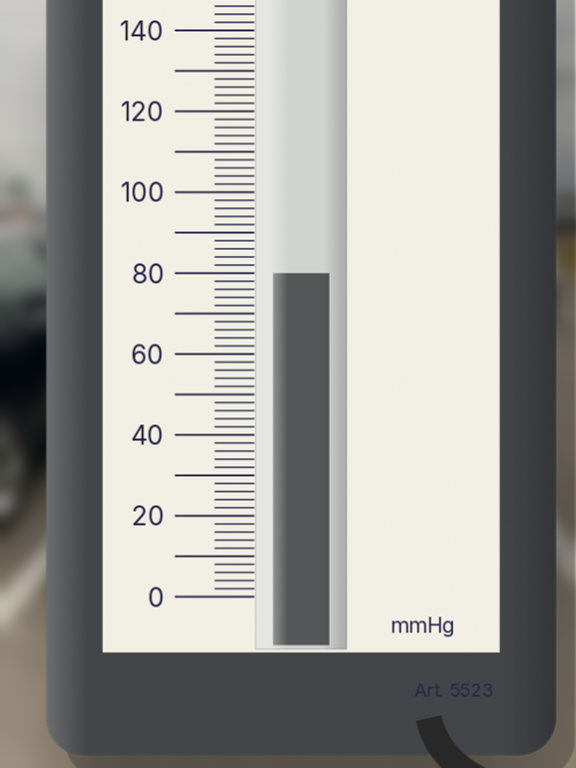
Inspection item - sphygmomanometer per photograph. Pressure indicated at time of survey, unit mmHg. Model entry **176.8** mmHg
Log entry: **80** mmHg
